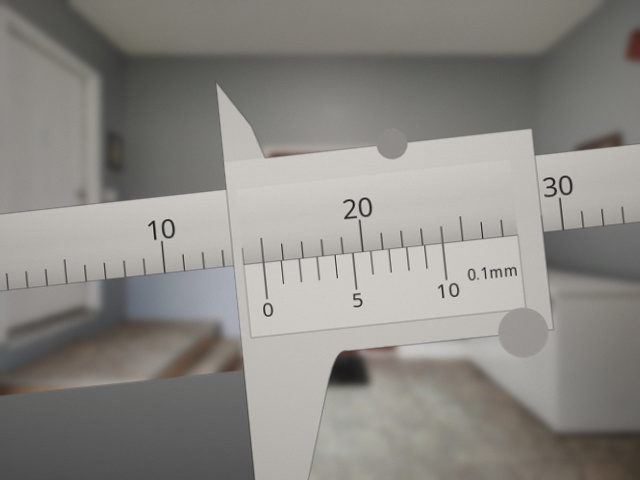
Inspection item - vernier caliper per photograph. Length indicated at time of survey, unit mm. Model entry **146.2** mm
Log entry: **15.0** mm
